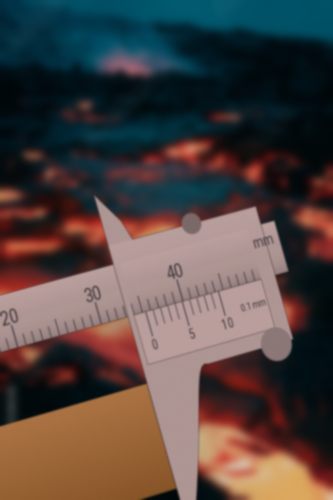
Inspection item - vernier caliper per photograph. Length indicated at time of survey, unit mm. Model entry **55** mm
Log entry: **35.4** mm
